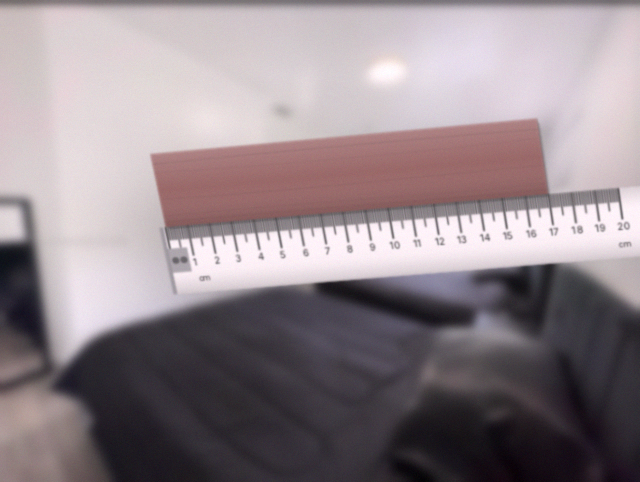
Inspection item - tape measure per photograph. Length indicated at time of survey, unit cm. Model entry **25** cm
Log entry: **17** cm
